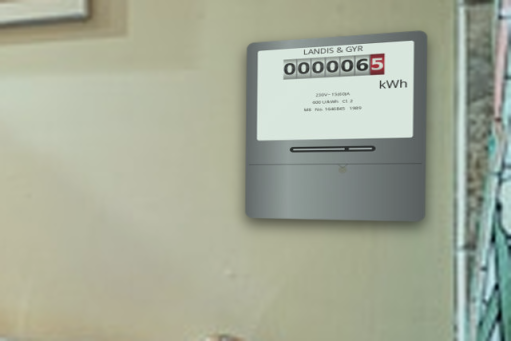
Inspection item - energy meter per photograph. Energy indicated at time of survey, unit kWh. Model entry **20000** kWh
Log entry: **6.5** kWh
